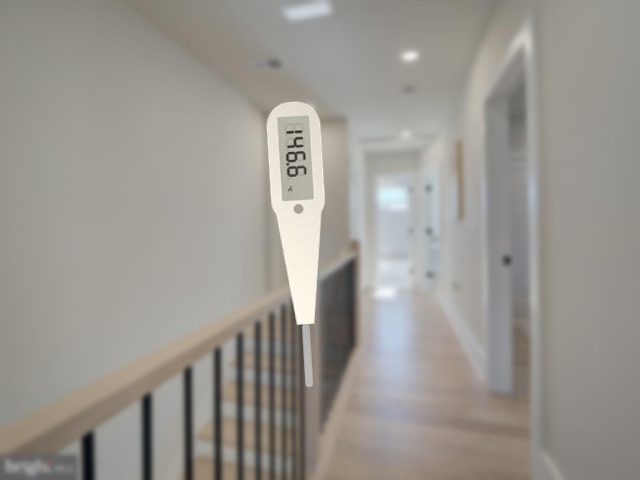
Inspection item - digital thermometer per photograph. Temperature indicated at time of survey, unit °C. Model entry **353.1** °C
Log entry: **146.6** °C
